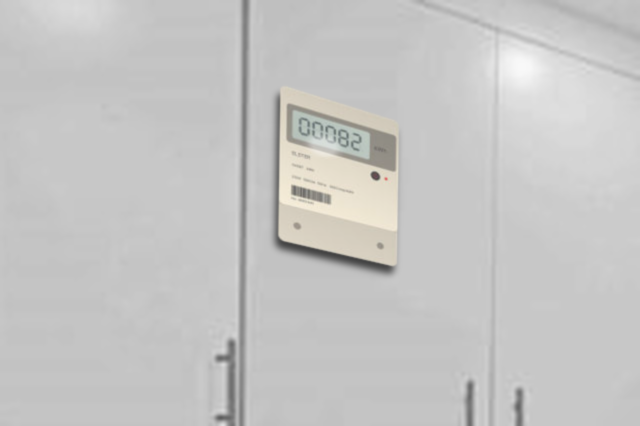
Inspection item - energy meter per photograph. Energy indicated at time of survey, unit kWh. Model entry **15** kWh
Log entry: **82** kWh
